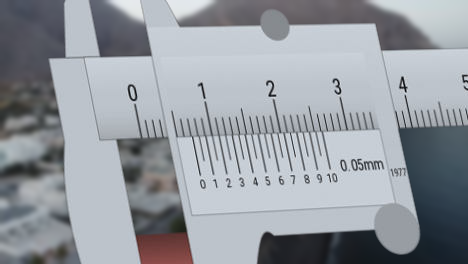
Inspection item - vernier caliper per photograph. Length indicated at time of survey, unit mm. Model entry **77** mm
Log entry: **7.2** mm
